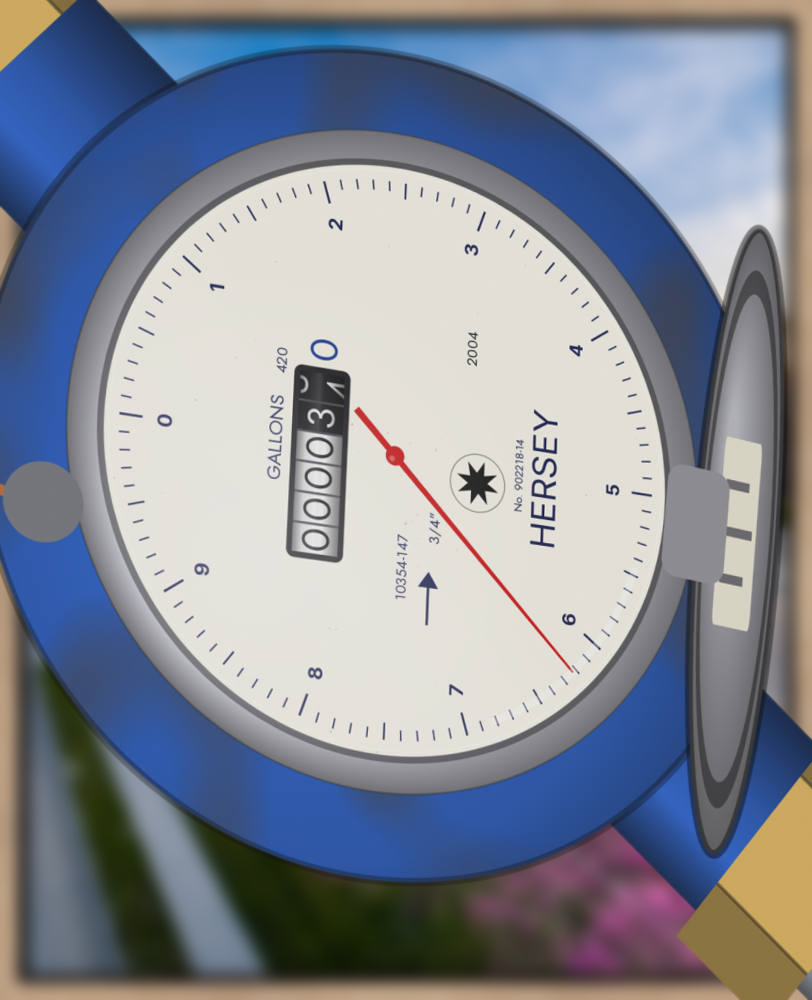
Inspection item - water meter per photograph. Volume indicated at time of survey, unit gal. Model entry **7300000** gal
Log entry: **336.2** gal
